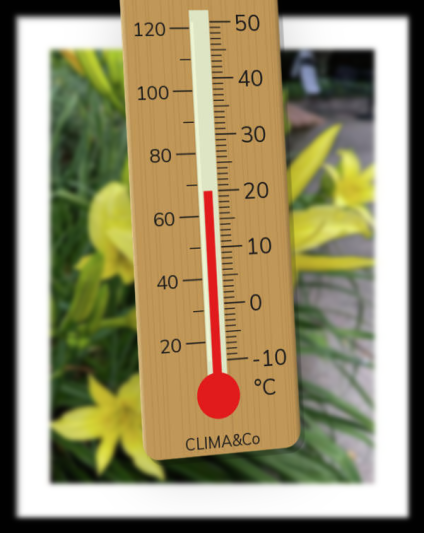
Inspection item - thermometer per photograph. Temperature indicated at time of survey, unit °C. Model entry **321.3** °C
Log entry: **20** °C
